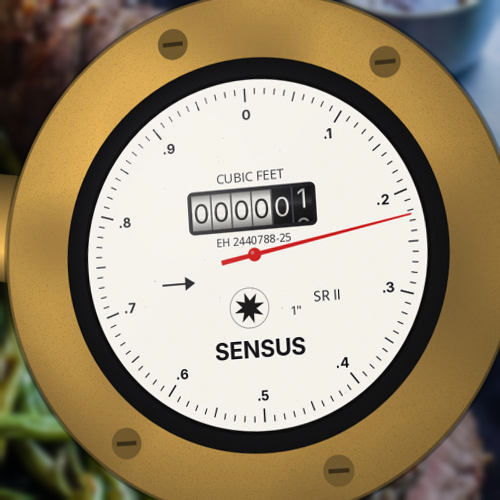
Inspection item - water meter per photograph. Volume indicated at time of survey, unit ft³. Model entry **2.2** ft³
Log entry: **1.22** ft³
